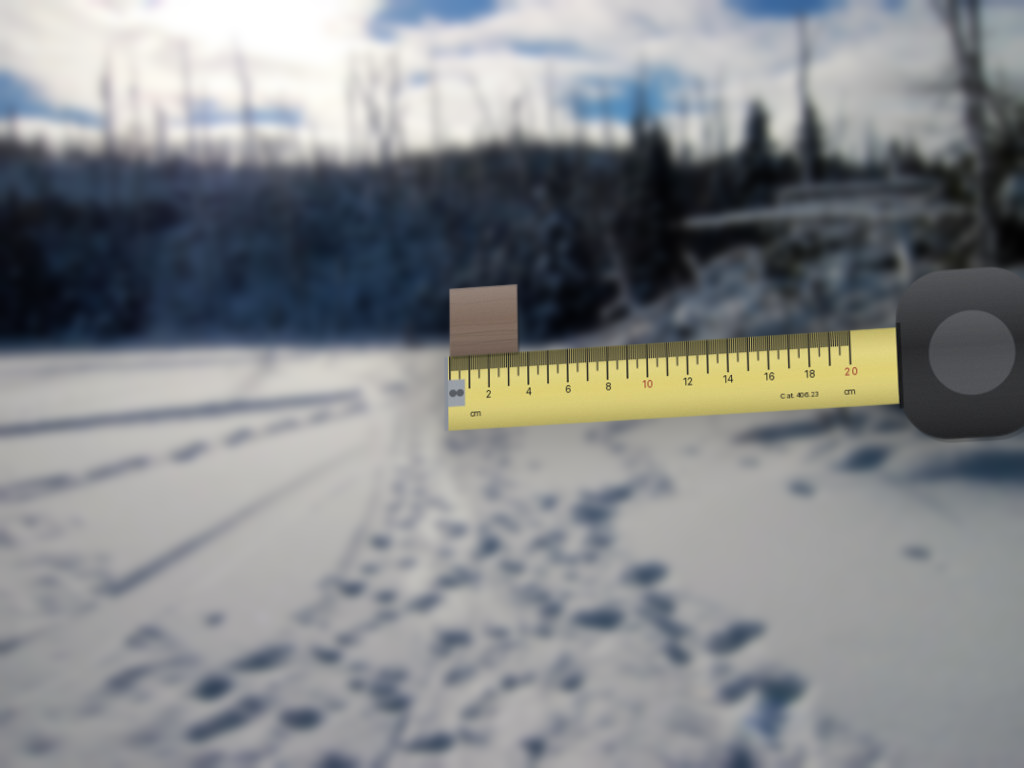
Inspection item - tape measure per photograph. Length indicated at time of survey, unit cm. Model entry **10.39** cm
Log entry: **3.5** cm
